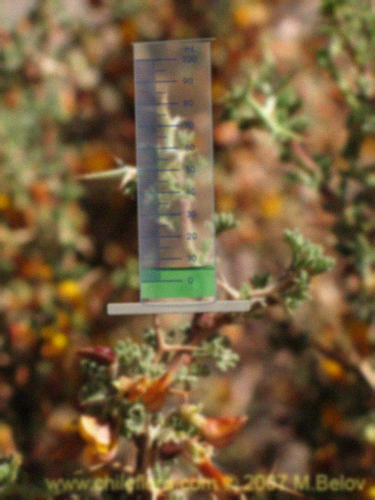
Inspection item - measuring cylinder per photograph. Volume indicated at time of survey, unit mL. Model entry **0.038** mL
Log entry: **5** mL
